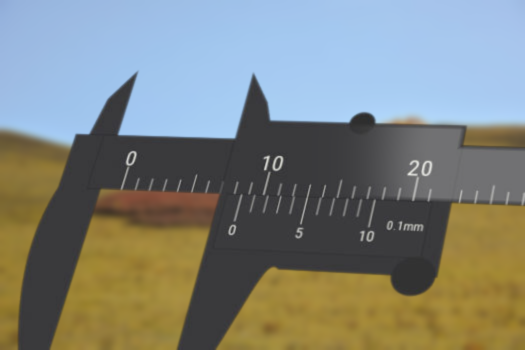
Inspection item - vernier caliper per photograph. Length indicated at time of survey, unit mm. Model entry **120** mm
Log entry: **8.5** mm
